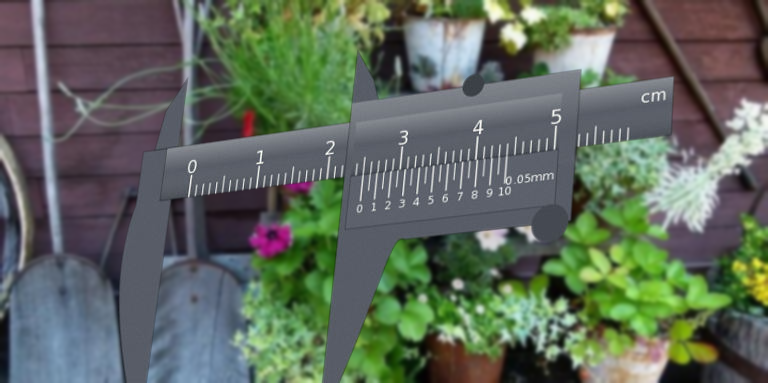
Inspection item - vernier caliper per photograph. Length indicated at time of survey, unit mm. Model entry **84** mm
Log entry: **25.0** mm
